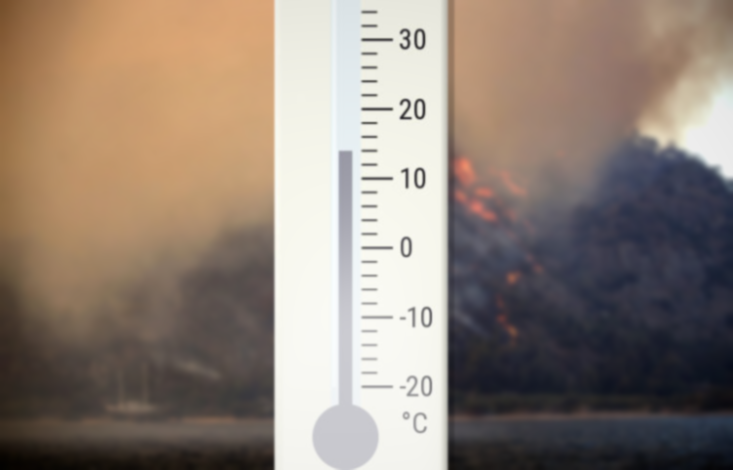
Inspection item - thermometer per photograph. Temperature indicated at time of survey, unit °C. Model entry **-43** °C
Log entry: **14** °C
